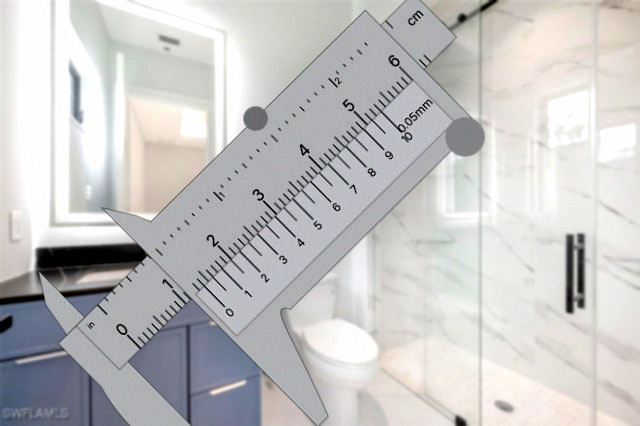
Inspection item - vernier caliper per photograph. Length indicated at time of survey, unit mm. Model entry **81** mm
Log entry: **14.0** mm
